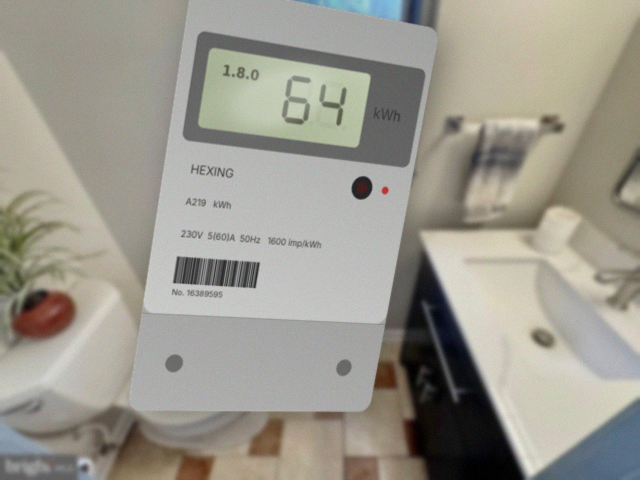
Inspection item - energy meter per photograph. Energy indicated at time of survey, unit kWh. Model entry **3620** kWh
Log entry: **64** kWh
